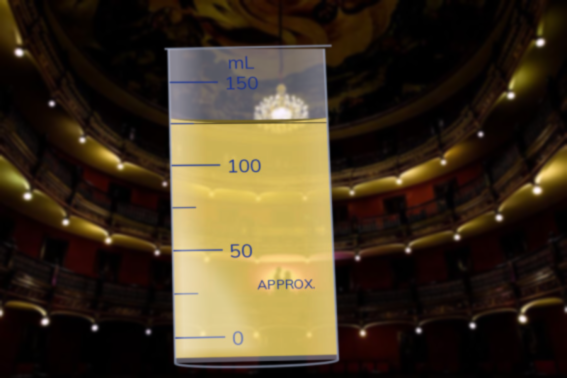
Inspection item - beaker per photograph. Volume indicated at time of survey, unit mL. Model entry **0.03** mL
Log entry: **125** mL
